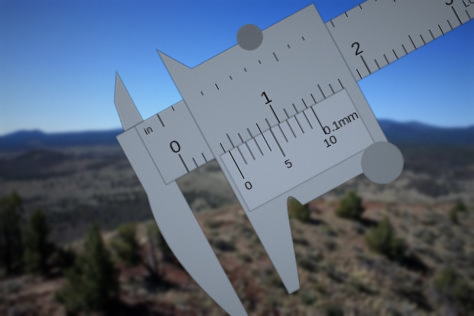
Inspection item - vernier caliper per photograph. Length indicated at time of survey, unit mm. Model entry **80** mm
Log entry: **4.4** mm
